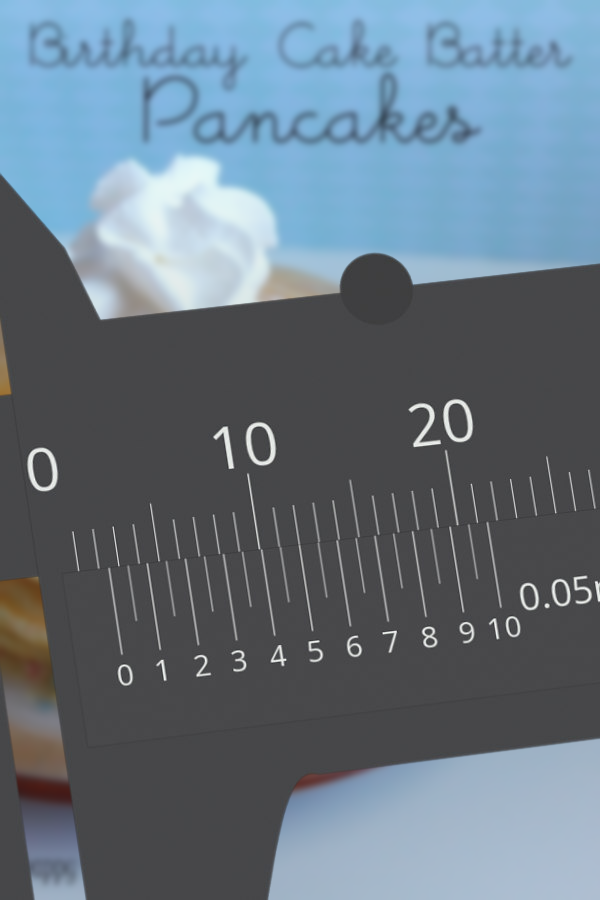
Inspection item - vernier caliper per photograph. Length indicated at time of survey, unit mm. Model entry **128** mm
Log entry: **2.5** mm
